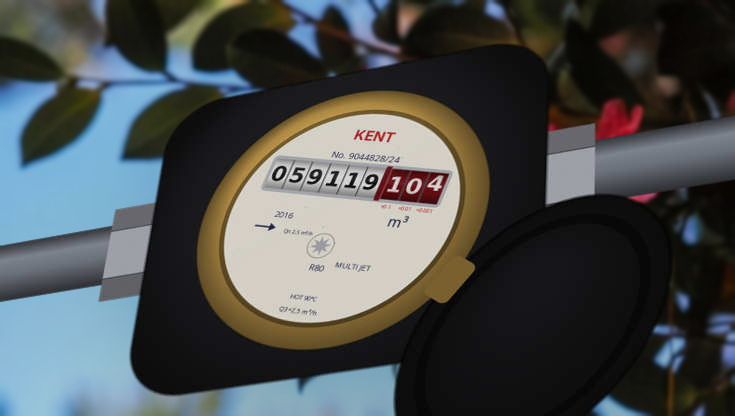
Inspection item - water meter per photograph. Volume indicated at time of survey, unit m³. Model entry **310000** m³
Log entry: **59119.104** m³
